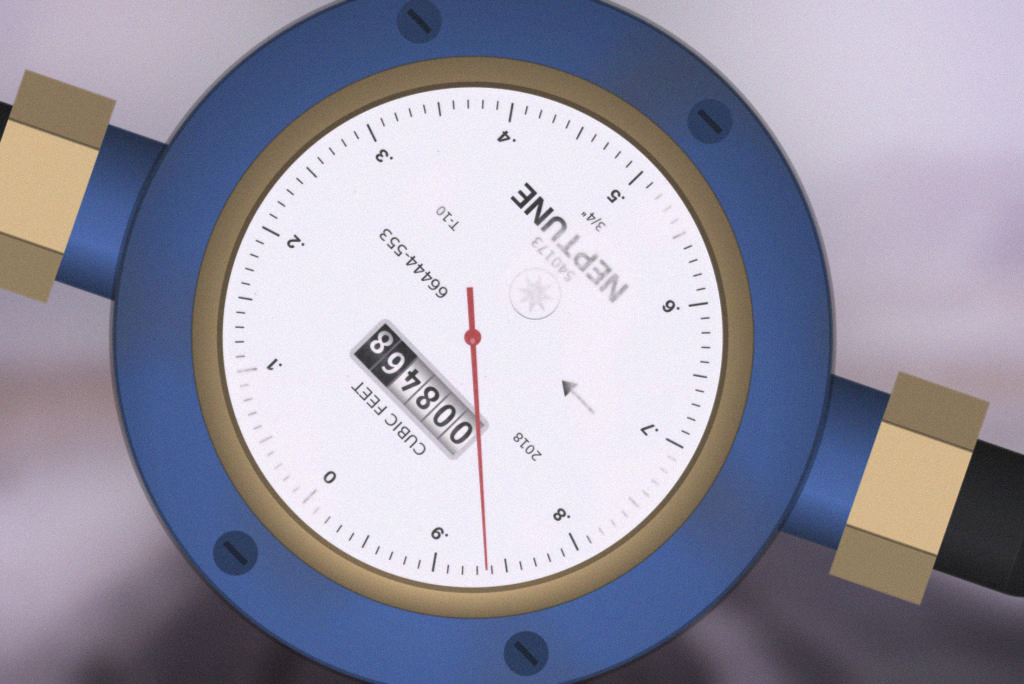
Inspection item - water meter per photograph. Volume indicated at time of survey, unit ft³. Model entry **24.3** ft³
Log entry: **8467.86** ft³
